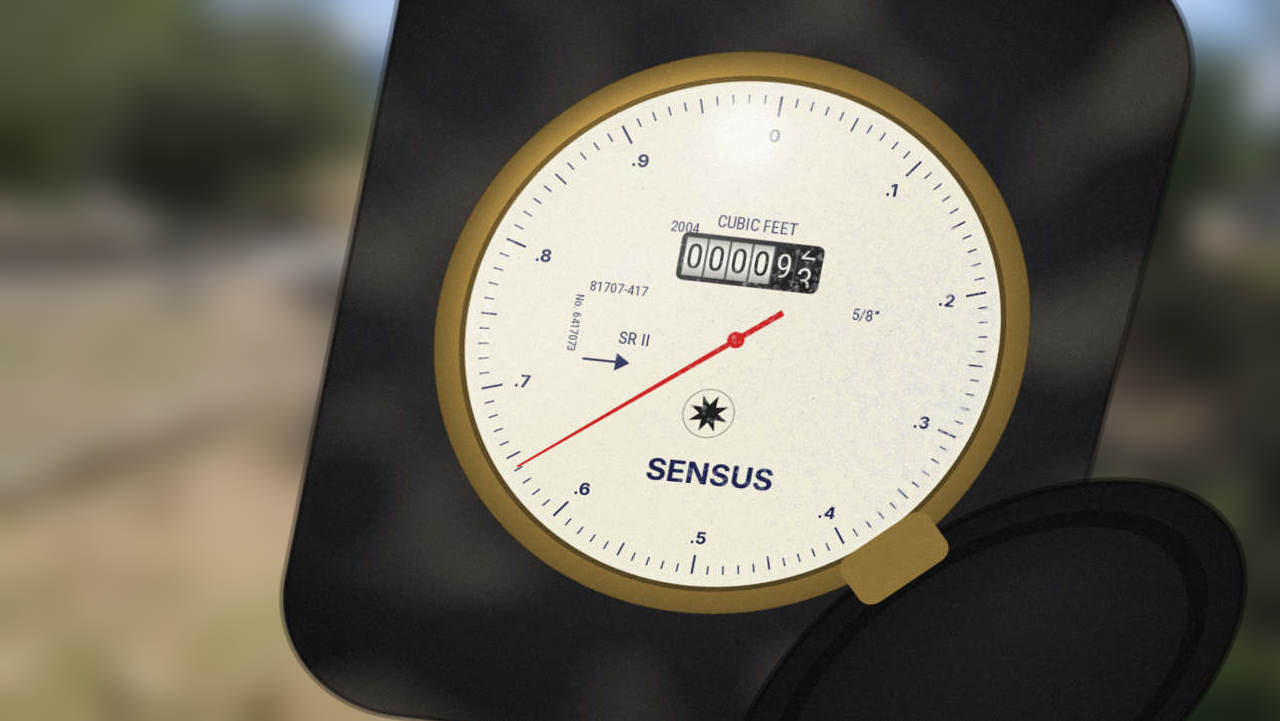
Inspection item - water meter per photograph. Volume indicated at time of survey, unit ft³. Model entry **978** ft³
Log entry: **92.64** ft³
